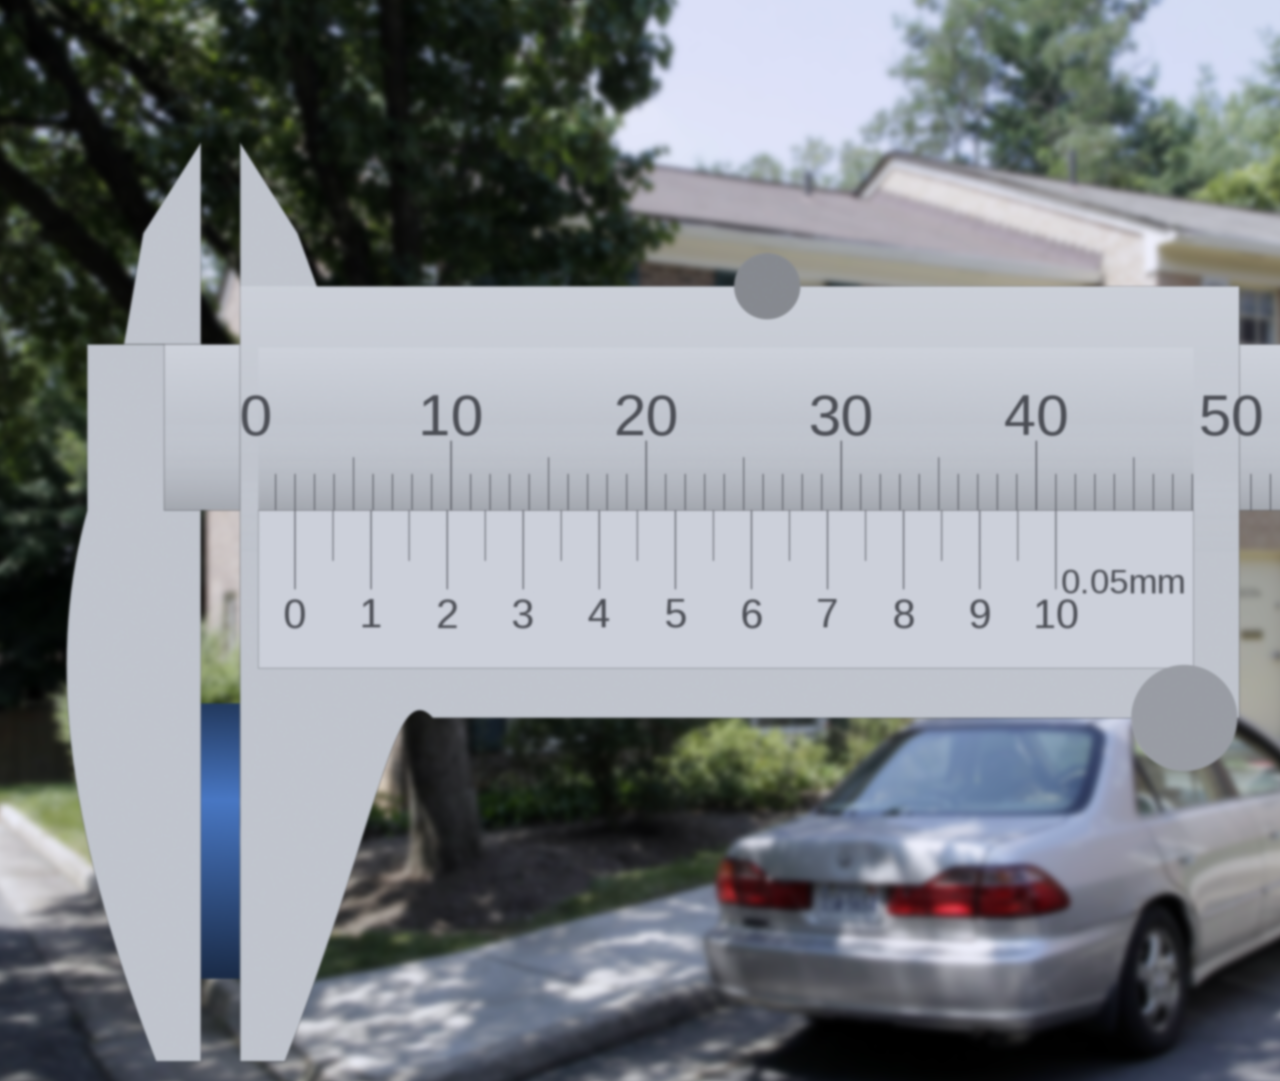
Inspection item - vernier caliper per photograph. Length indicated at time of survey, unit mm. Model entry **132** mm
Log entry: **2.0** mm
